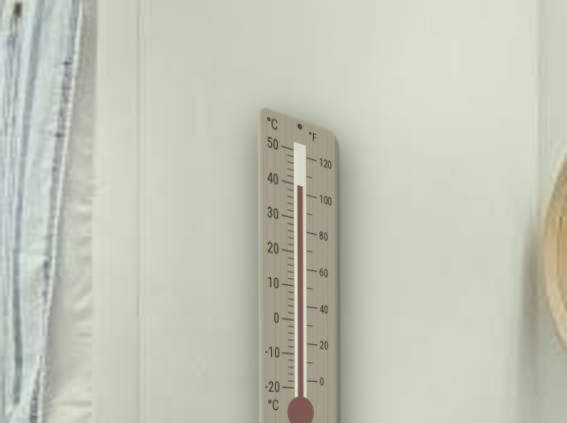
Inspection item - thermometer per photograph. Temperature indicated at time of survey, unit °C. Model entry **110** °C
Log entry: **40** °C
